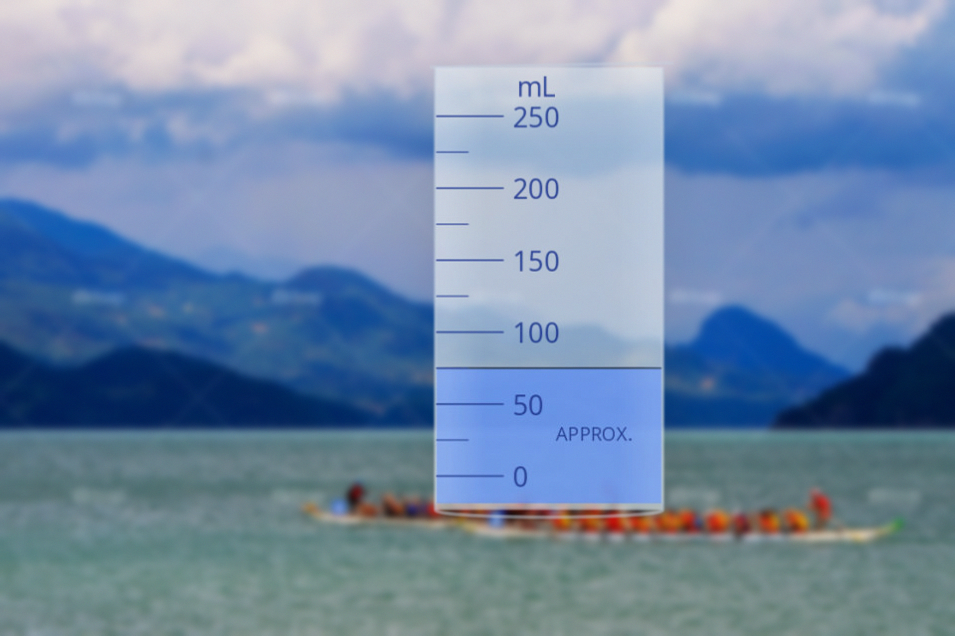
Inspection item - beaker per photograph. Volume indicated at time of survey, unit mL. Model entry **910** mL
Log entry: **75** mL
